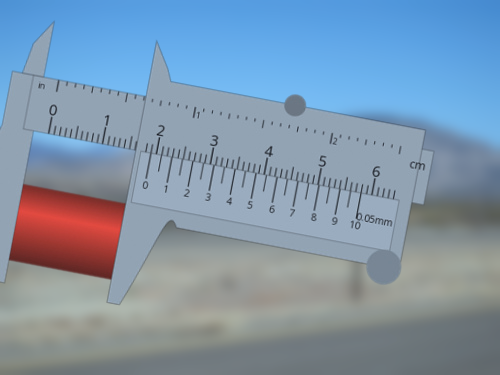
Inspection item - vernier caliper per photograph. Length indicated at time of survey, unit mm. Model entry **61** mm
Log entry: **19.0** mm
